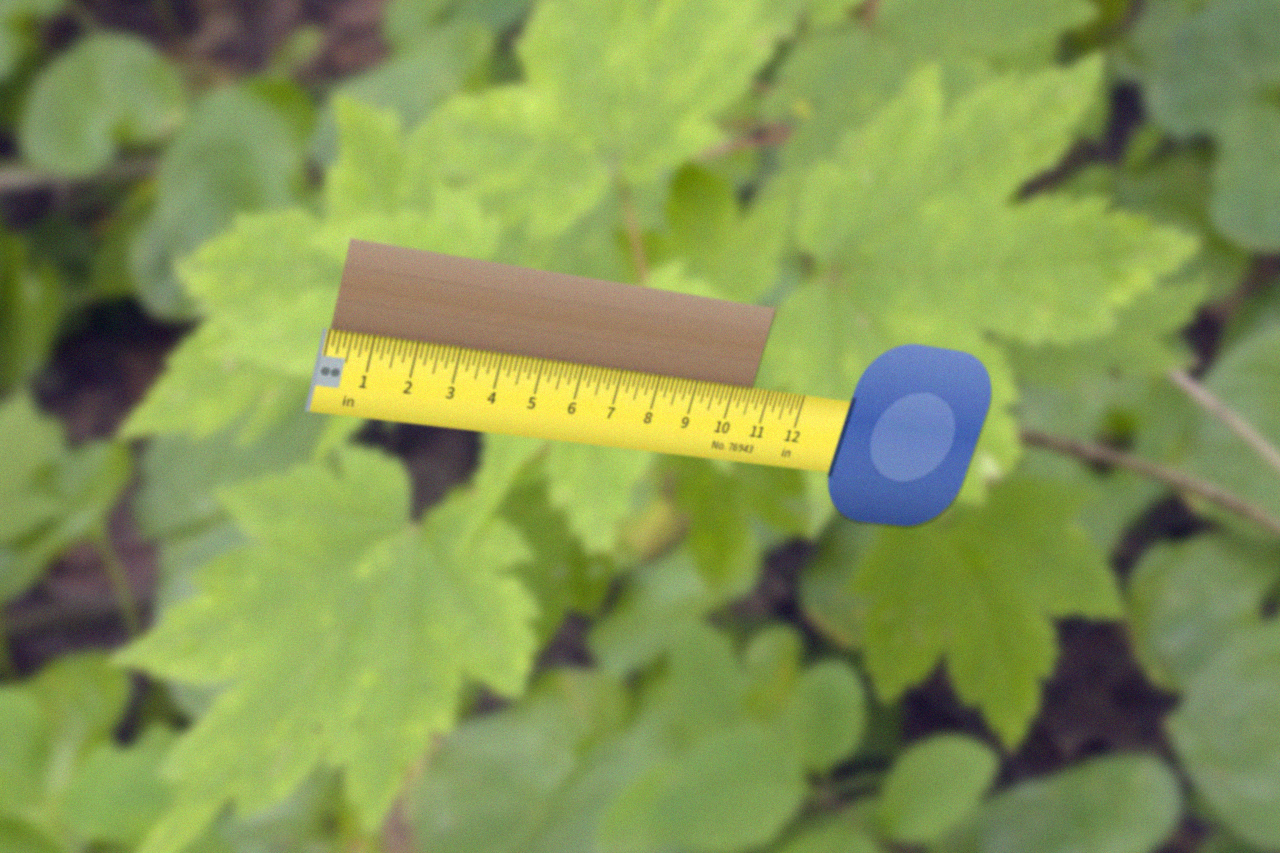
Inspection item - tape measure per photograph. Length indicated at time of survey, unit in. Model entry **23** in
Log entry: **10.5** in
